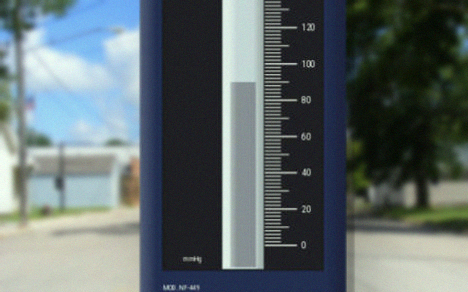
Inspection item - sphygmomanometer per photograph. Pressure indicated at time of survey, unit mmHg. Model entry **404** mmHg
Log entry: **90** mmHg
